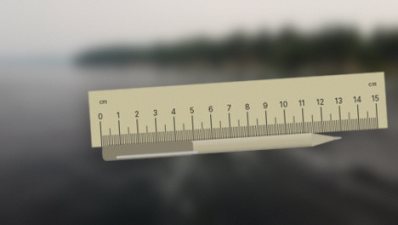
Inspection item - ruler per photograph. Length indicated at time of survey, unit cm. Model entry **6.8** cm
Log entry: **13** cm
